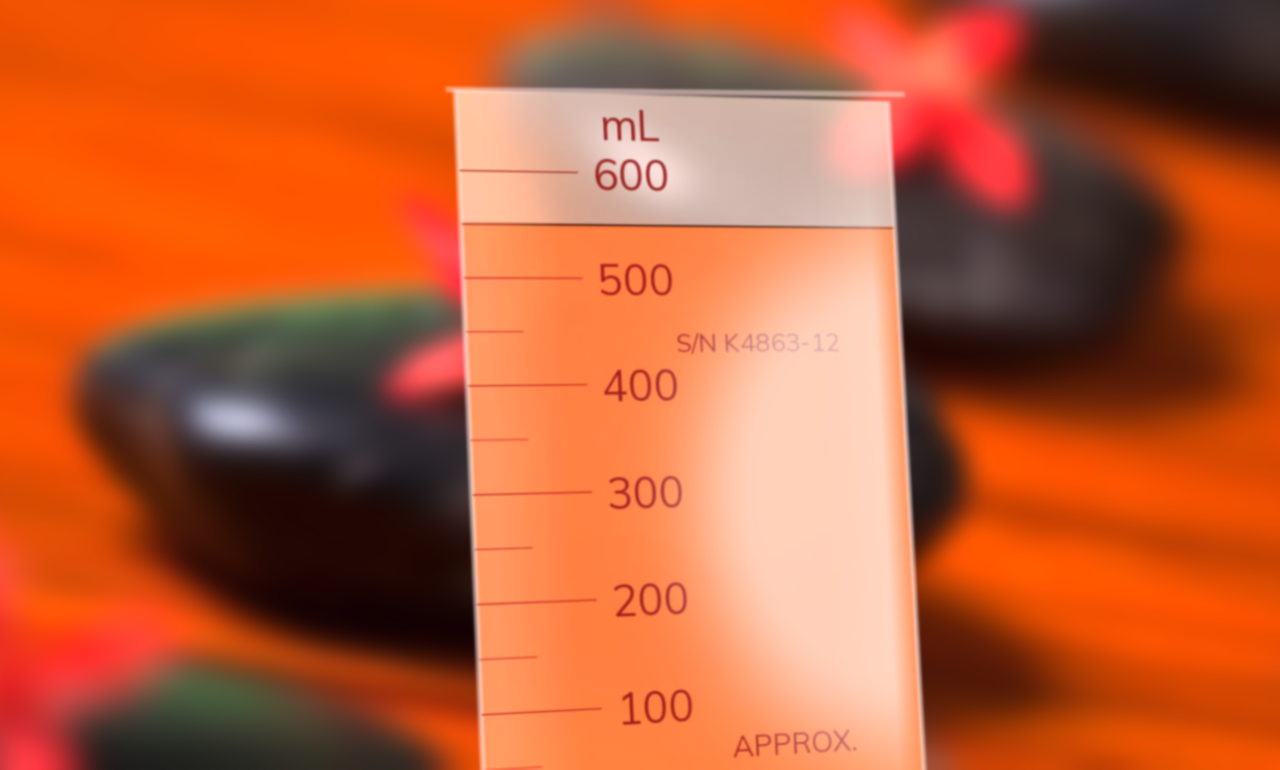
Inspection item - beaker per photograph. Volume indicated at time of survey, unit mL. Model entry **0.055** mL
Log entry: **550** mL
